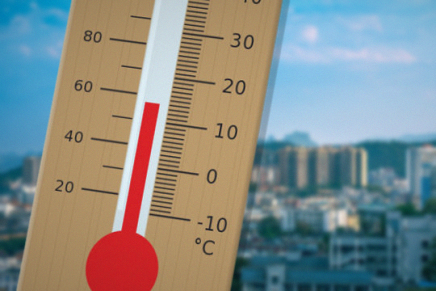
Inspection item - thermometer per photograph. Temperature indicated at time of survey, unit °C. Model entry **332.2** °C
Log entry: **14** °C
